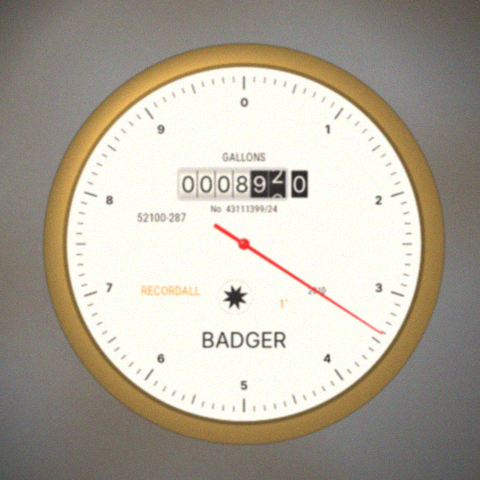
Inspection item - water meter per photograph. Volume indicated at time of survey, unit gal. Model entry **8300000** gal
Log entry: **8923.4** gal
